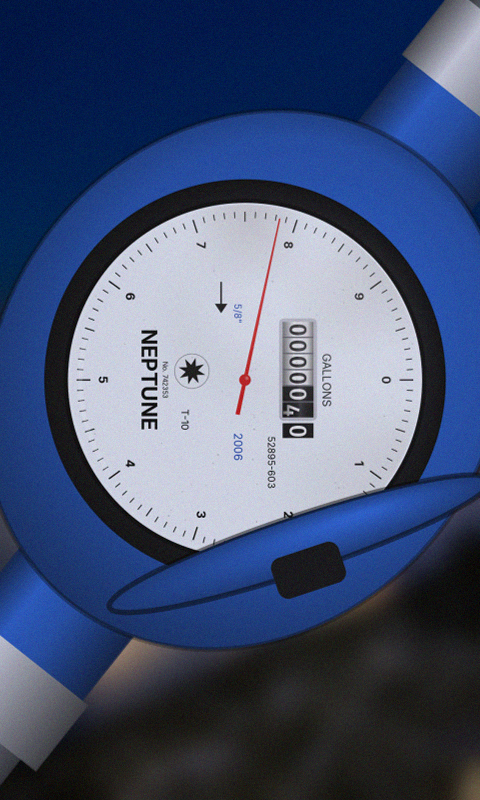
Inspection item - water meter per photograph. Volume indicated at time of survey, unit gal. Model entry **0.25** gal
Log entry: **37.8** gal
